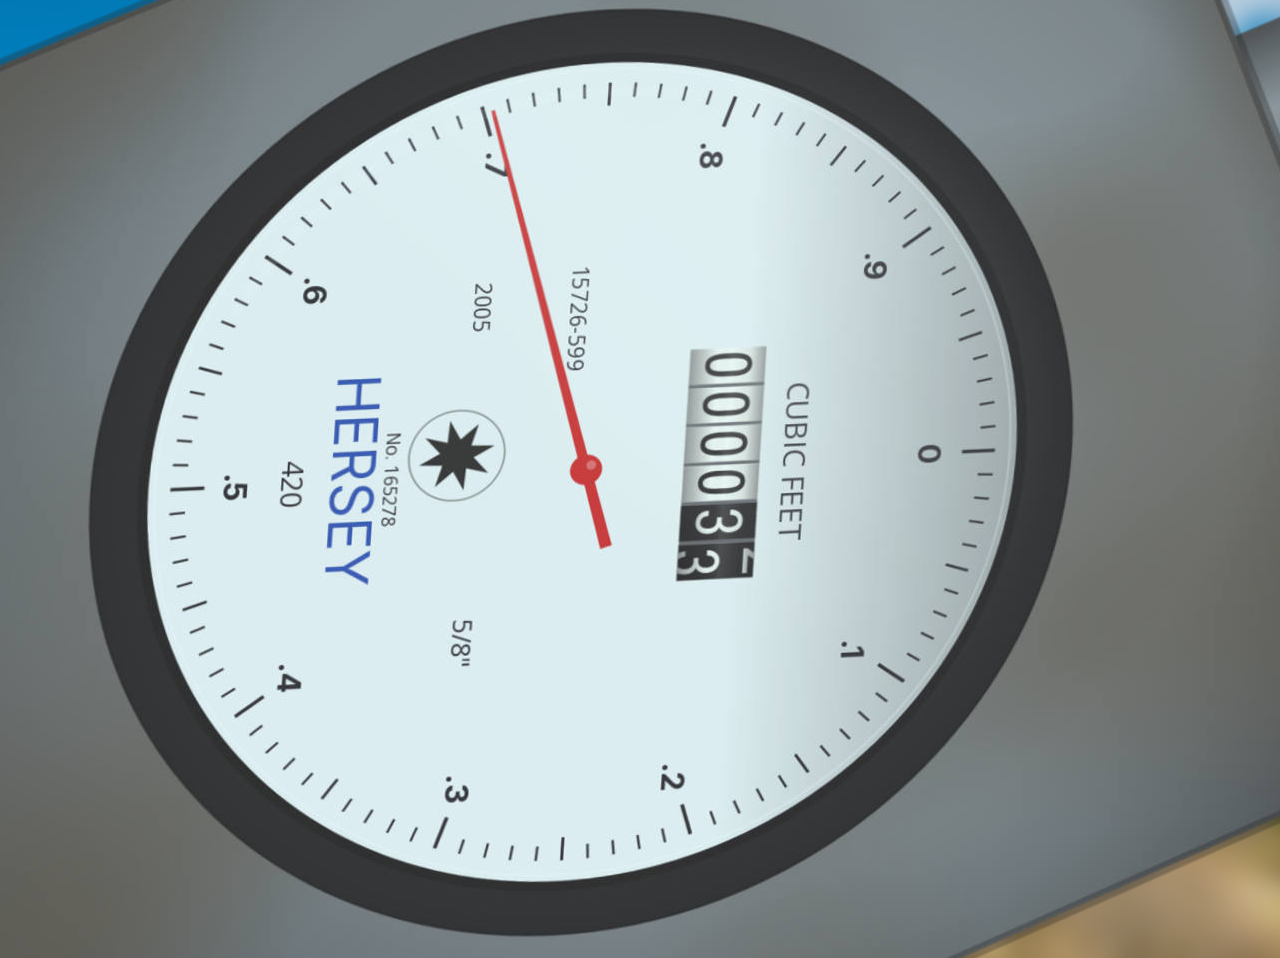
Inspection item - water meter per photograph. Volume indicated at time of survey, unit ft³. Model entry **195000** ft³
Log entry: **32.70** ft³
